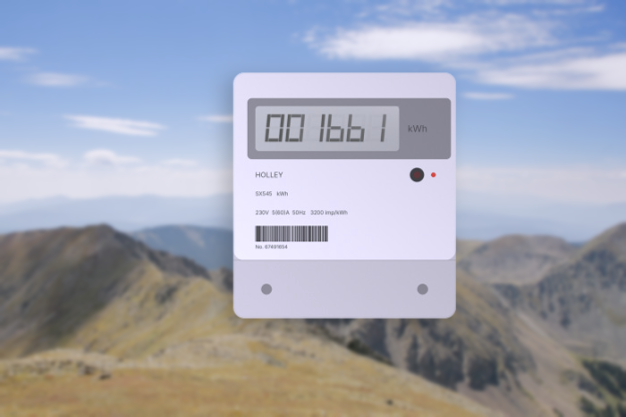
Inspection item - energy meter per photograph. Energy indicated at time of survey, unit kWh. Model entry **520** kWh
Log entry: **1661** kWh
